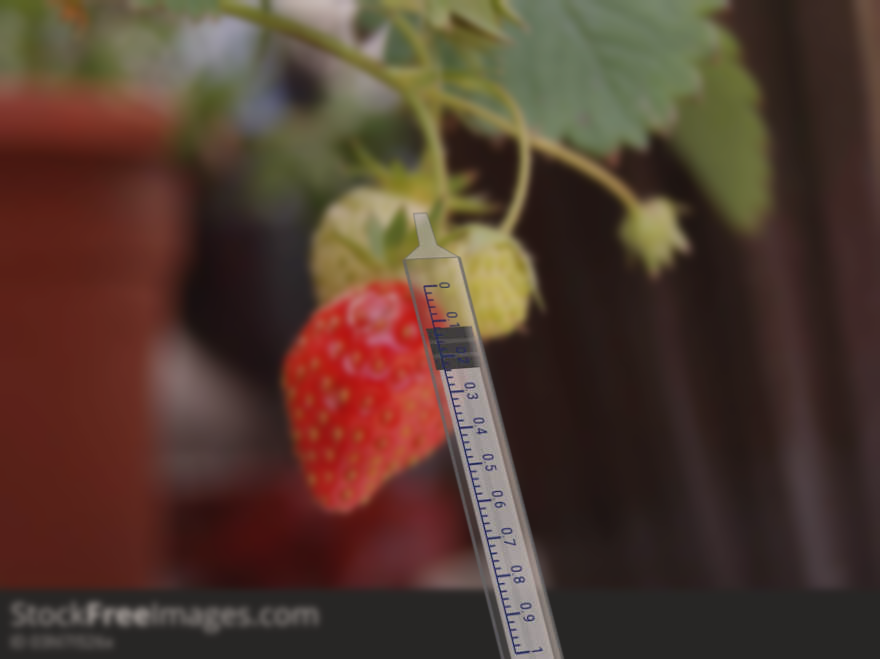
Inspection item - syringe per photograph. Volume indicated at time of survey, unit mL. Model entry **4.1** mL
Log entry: **0.12** mL
